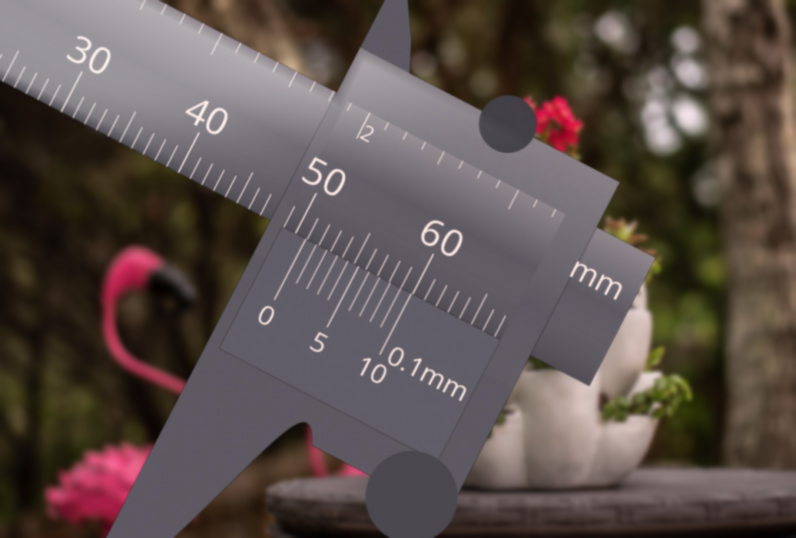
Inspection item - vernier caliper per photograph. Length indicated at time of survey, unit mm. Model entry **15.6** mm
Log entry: **50.9** mm
